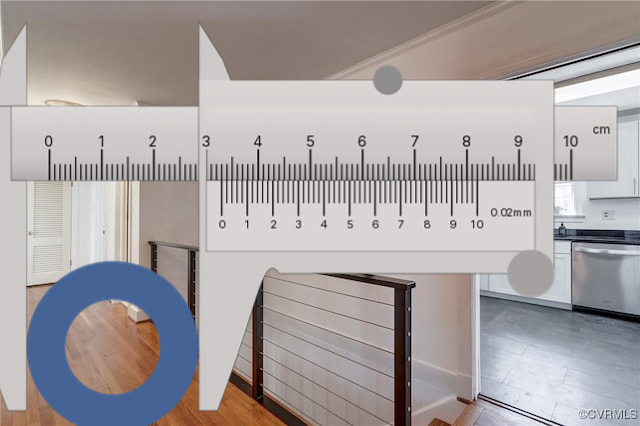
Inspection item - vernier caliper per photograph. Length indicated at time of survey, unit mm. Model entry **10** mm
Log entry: **33.0** mm
